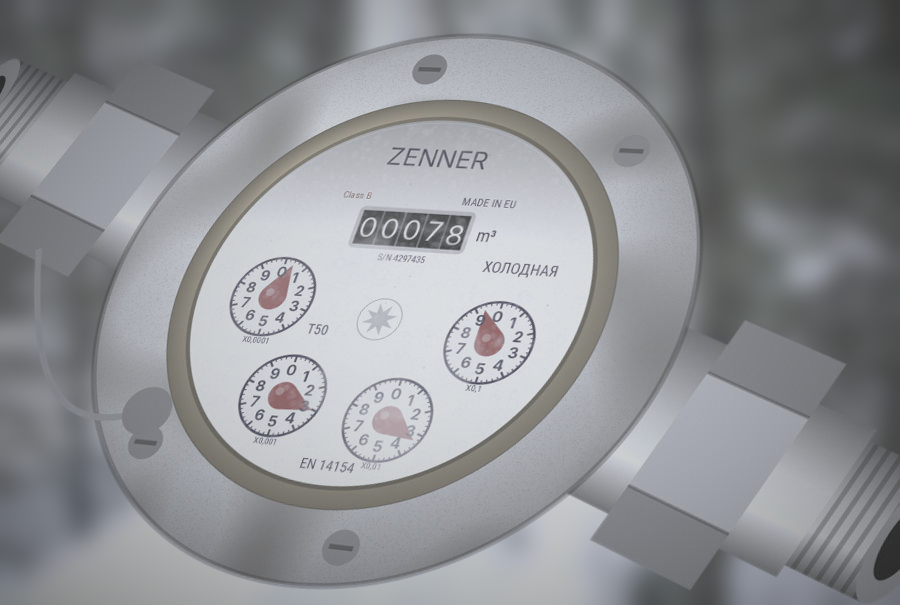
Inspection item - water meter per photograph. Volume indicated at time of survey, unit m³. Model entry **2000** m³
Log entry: **77.9330** m³
